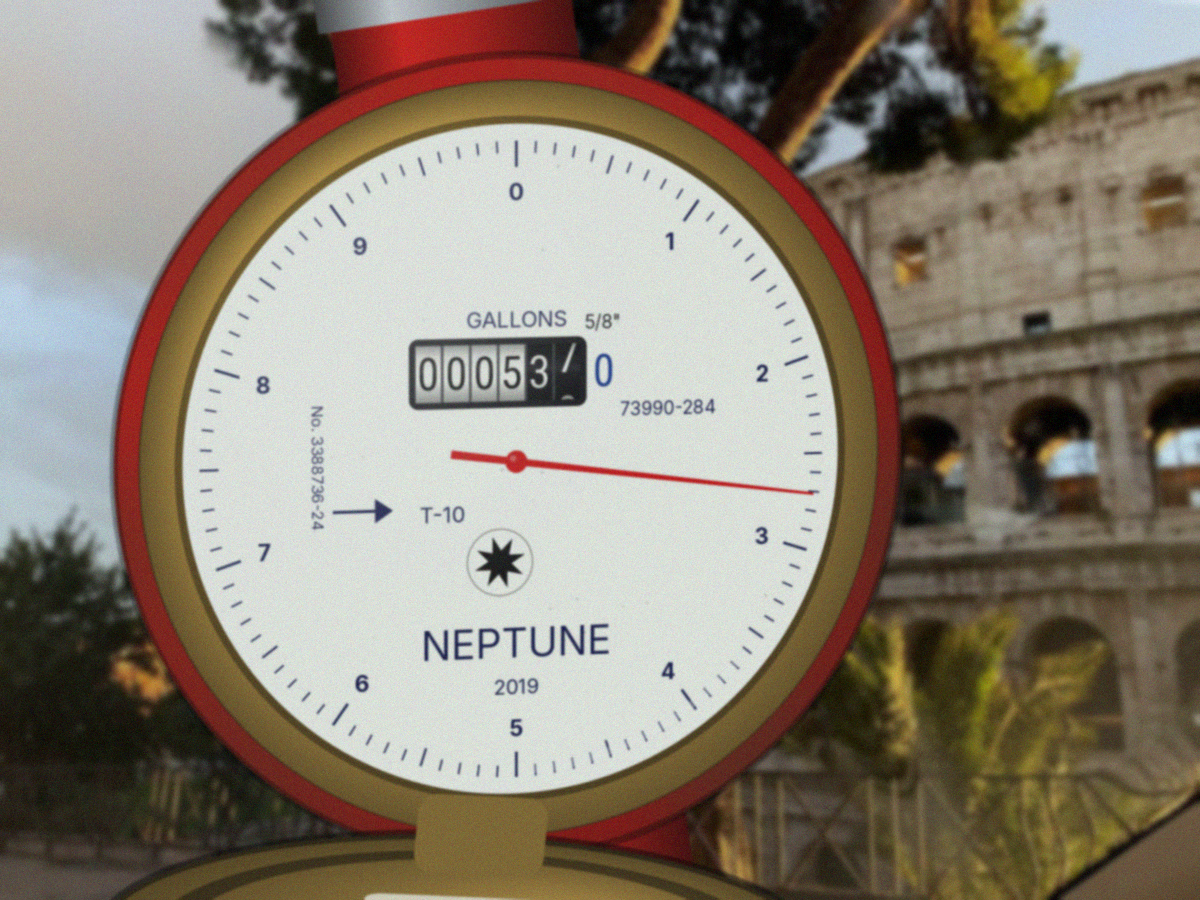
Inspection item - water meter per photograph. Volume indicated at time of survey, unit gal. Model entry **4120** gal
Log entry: **5372.7** gal
